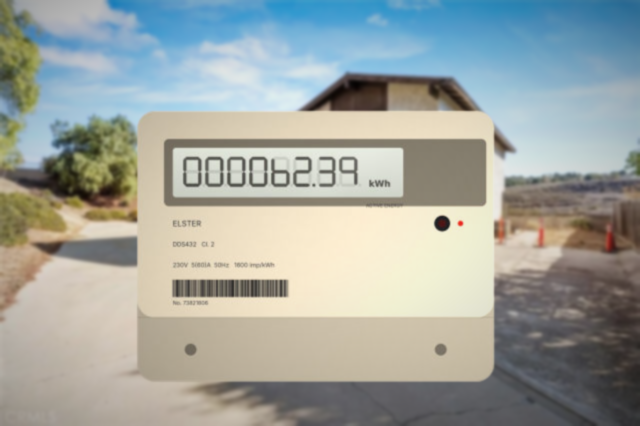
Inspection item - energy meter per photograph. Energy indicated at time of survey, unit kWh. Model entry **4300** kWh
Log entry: **62.39** kWh
